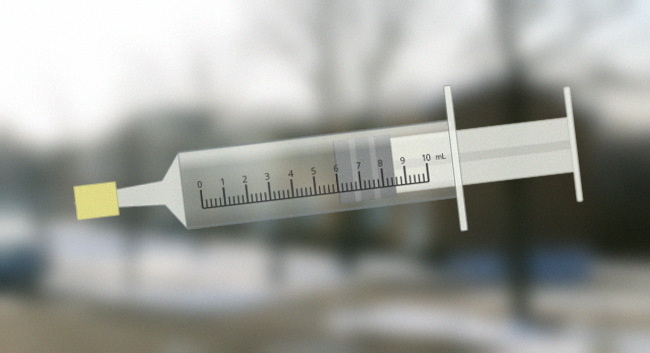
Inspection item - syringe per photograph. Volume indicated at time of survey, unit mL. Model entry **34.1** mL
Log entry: **6** mL
